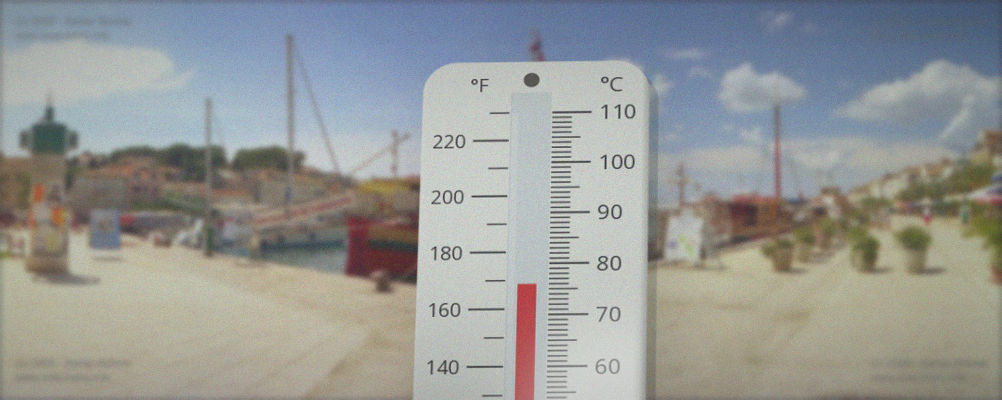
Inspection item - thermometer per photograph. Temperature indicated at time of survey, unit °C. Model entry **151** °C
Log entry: **76** °C
